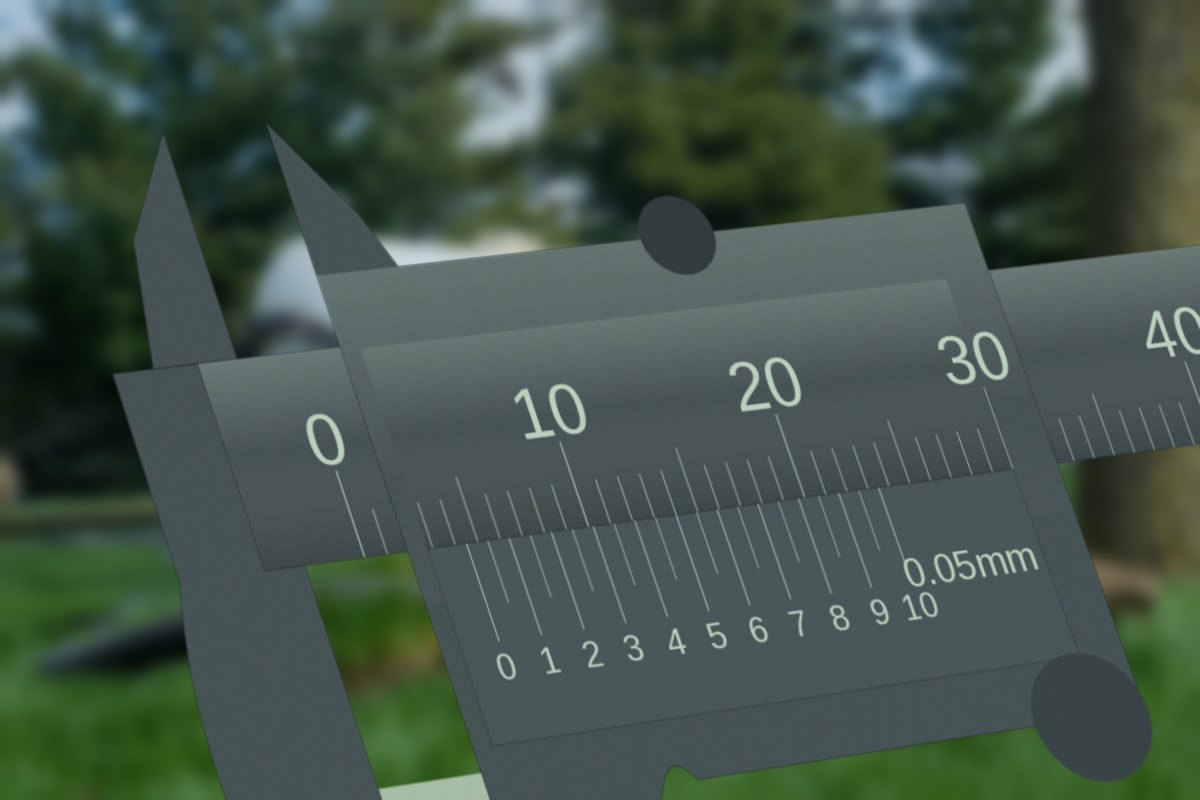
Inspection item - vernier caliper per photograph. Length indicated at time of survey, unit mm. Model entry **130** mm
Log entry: **4.5** mm
